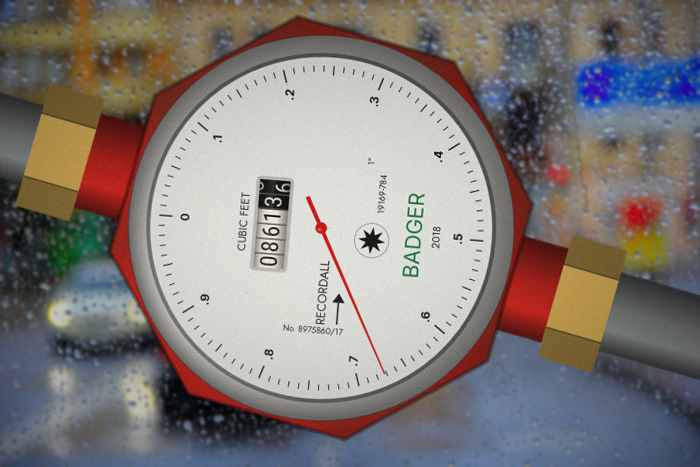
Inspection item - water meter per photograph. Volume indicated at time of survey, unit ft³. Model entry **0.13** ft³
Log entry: **86135.67** ft³
